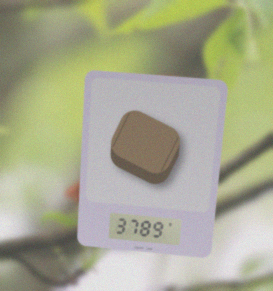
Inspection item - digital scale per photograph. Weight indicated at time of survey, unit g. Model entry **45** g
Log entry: **3789** g
